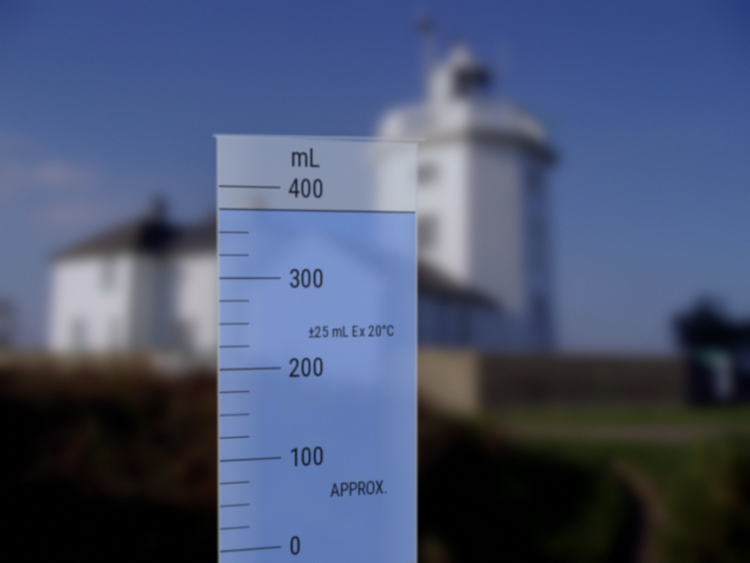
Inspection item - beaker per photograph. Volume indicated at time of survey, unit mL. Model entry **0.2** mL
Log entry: **375** mL
